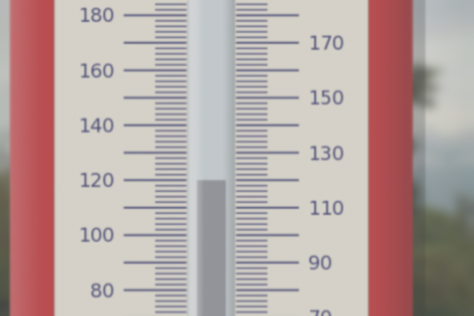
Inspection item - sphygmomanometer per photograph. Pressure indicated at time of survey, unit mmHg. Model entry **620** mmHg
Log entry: **120** mmHg
